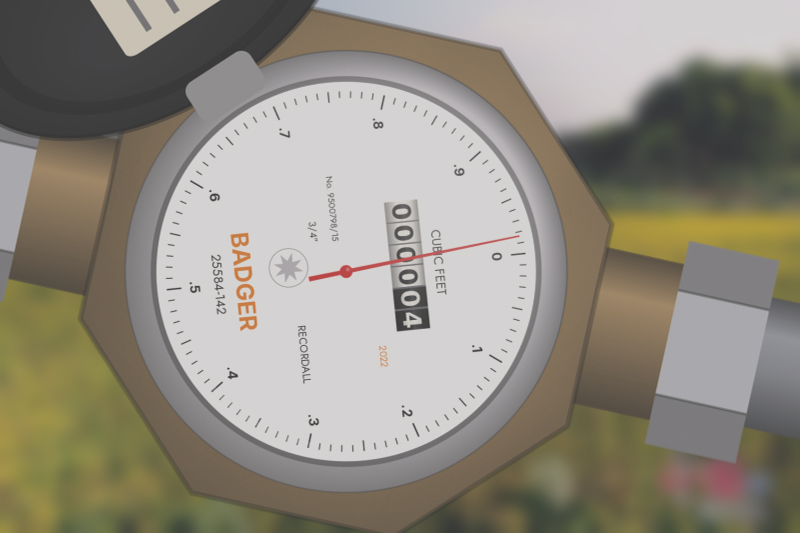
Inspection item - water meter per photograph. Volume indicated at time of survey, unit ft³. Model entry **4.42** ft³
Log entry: **3.98** ft³
